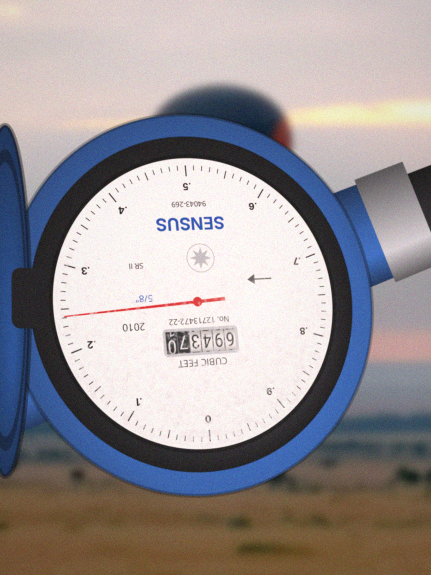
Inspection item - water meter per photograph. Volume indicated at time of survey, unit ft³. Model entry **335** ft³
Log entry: **694370.24** ft³
